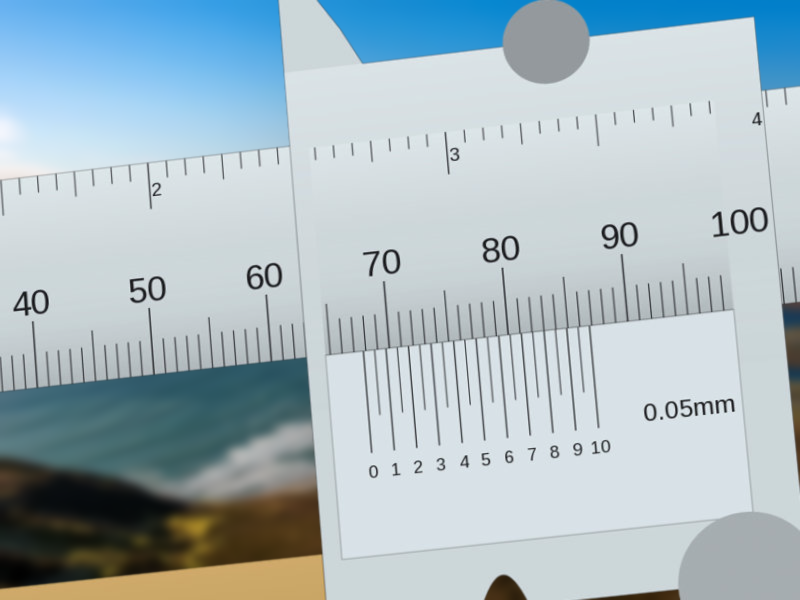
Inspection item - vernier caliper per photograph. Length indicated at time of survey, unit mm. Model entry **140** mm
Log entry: **67.8** mm
